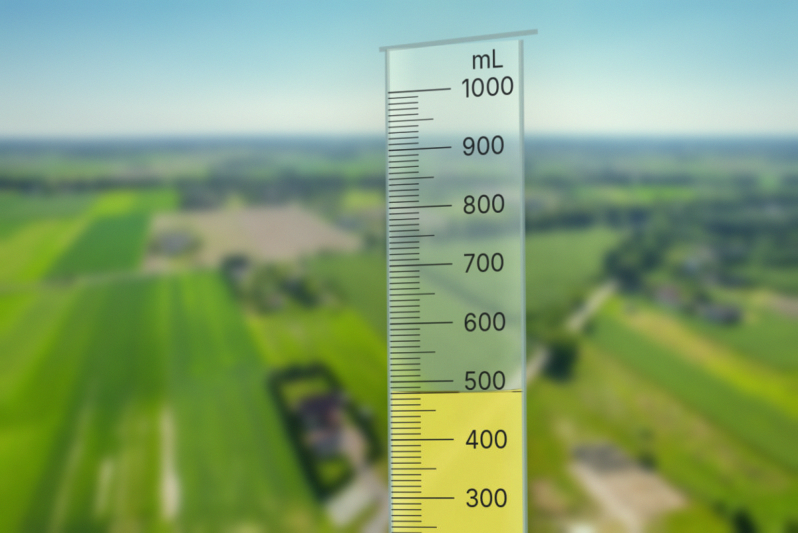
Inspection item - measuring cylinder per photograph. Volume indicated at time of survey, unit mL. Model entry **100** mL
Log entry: **480** mL
